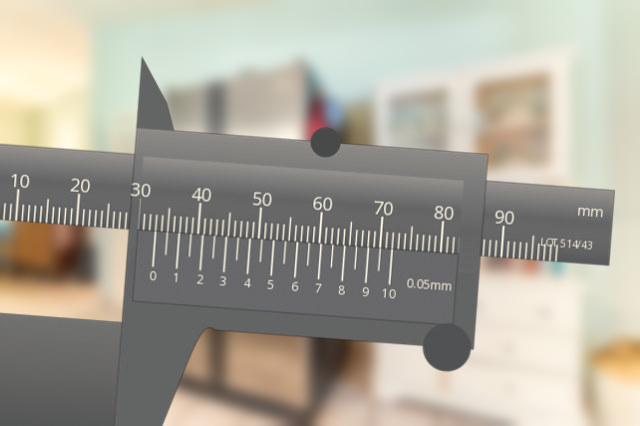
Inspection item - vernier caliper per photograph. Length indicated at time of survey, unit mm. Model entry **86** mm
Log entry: **33.0** mm
